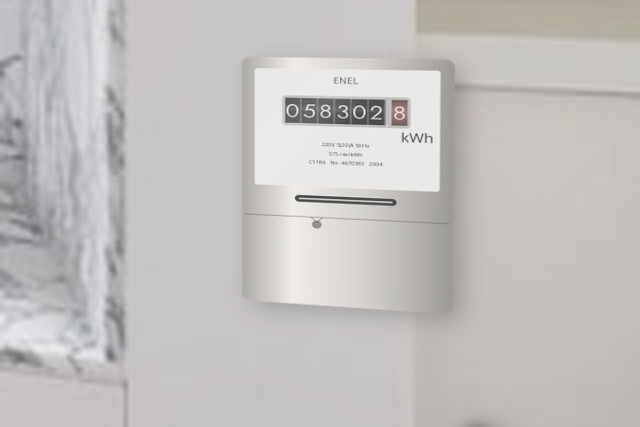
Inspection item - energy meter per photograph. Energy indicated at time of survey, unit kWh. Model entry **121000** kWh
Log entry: **58302.8** kWh
